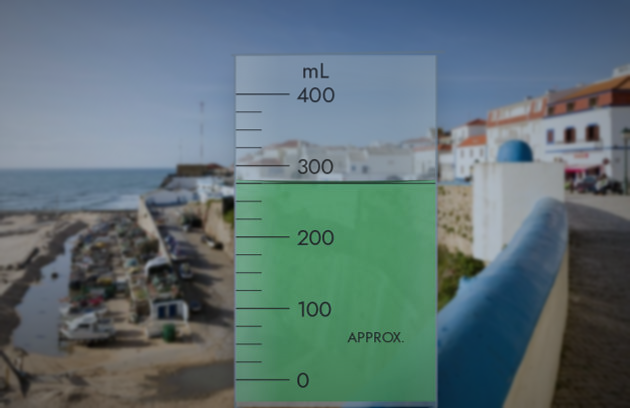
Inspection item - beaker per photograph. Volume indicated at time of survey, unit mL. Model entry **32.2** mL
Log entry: **275** mL
